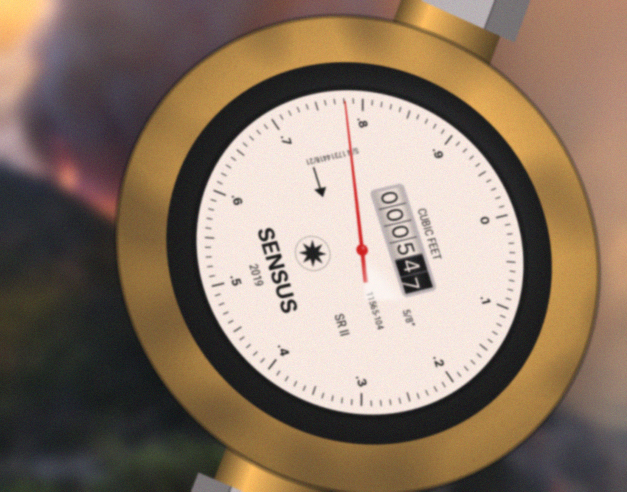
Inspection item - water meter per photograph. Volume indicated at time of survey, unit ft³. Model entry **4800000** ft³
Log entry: **546.78** ft³
